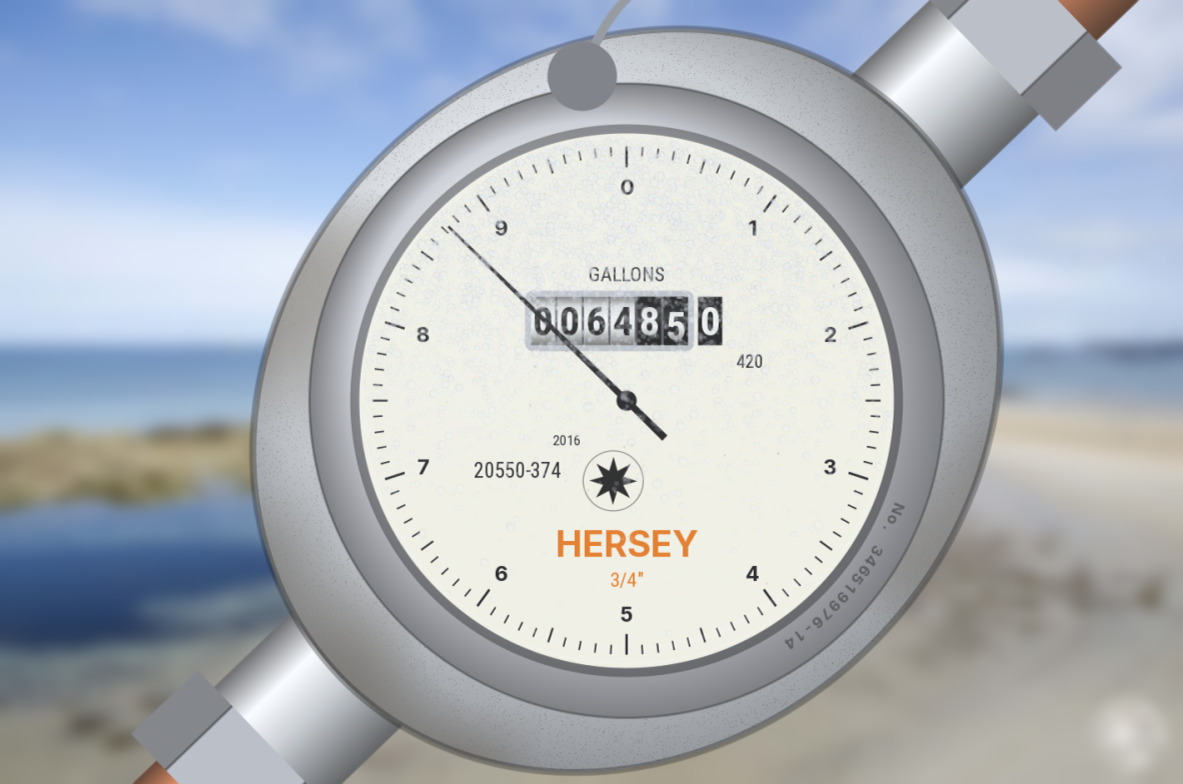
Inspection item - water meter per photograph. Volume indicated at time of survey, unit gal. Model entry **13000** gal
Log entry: **64848.7** gal
